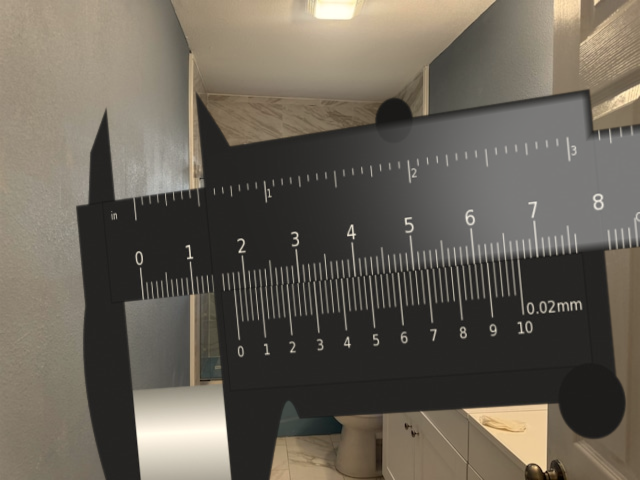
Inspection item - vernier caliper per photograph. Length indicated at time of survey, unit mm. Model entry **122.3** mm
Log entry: **18.0** mm
